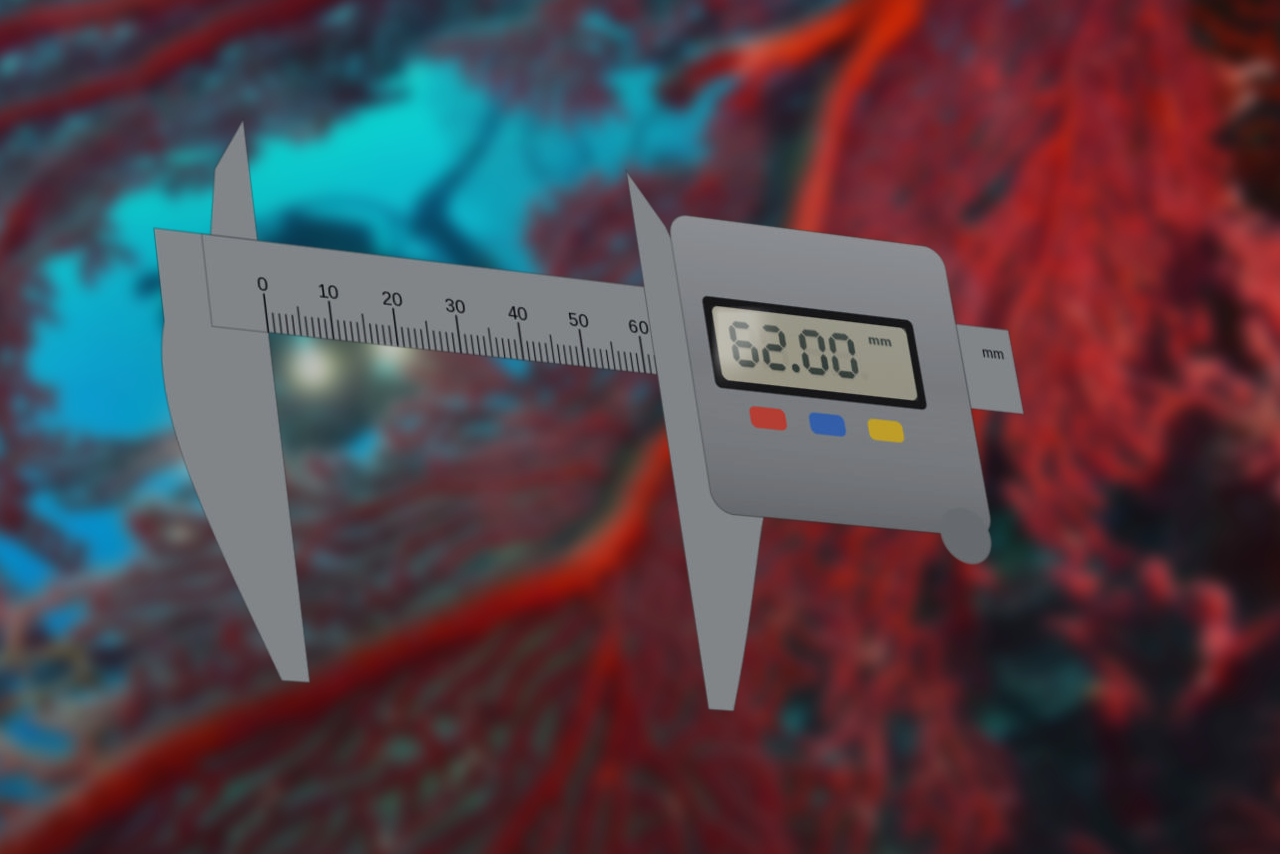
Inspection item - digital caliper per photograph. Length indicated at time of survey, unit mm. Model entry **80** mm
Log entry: **62.00** mm
